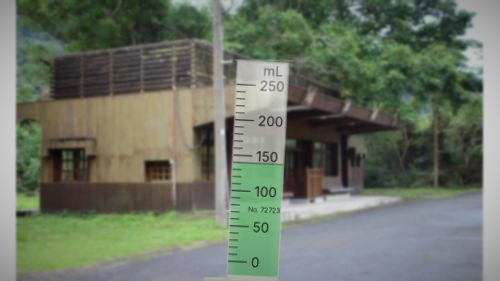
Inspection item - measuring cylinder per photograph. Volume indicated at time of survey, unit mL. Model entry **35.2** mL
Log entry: **140** mL
